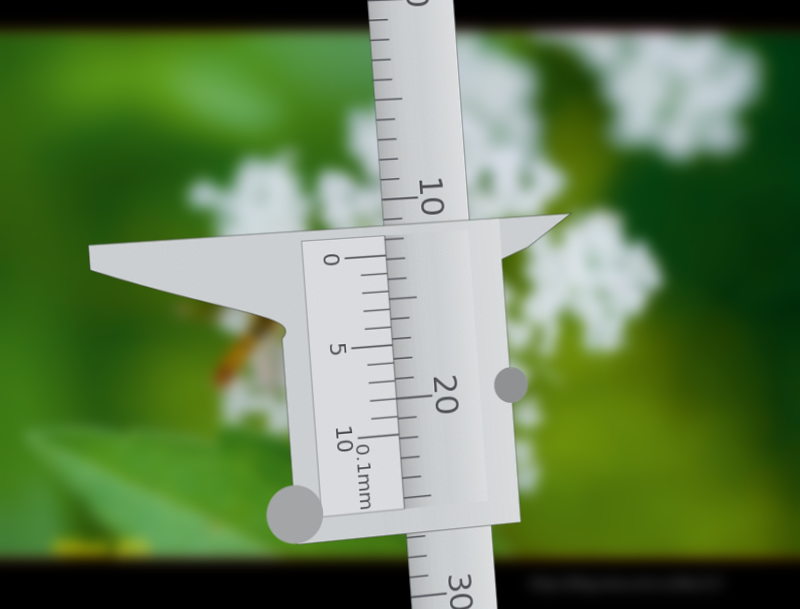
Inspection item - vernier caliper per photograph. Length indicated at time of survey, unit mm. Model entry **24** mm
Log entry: **12.8** mm
